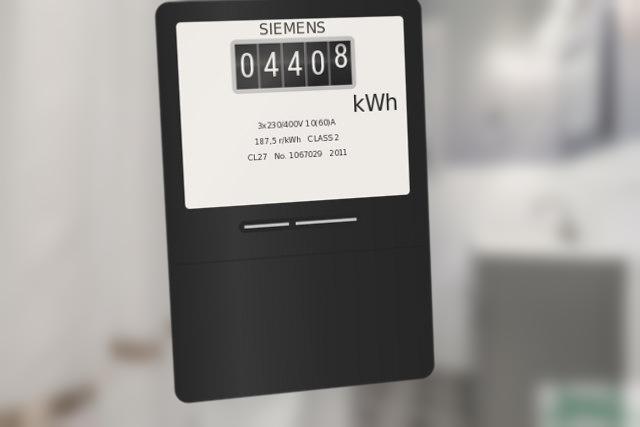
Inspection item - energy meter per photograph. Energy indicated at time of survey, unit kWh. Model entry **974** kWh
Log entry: **4408** kWh
